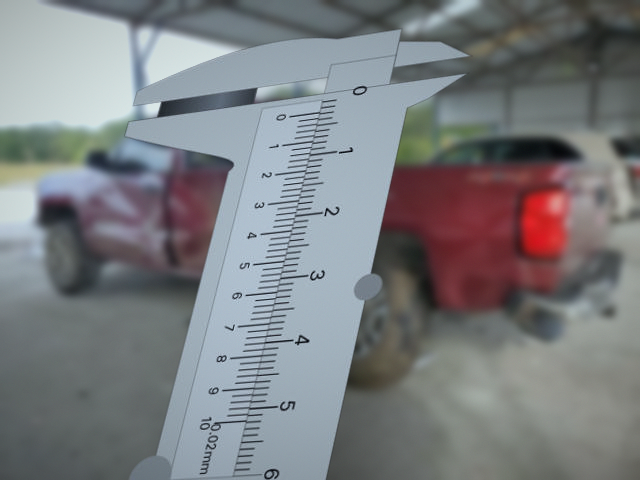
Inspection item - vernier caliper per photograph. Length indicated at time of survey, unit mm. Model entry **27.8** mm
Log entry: **2.8** mm
